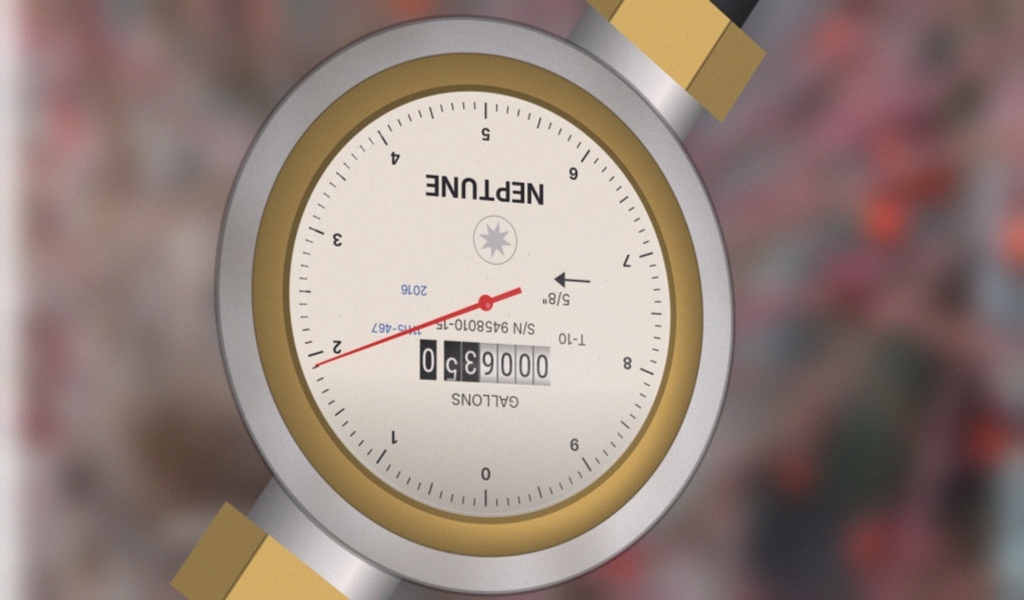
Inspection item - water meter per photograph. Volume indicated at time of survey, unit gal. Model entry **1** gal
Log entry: **6351.9** gal
